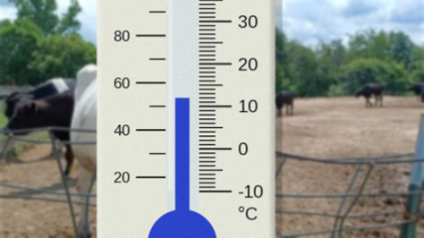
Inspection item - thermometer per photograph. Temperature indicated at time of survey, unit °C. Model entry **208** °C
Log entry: **12** °C
